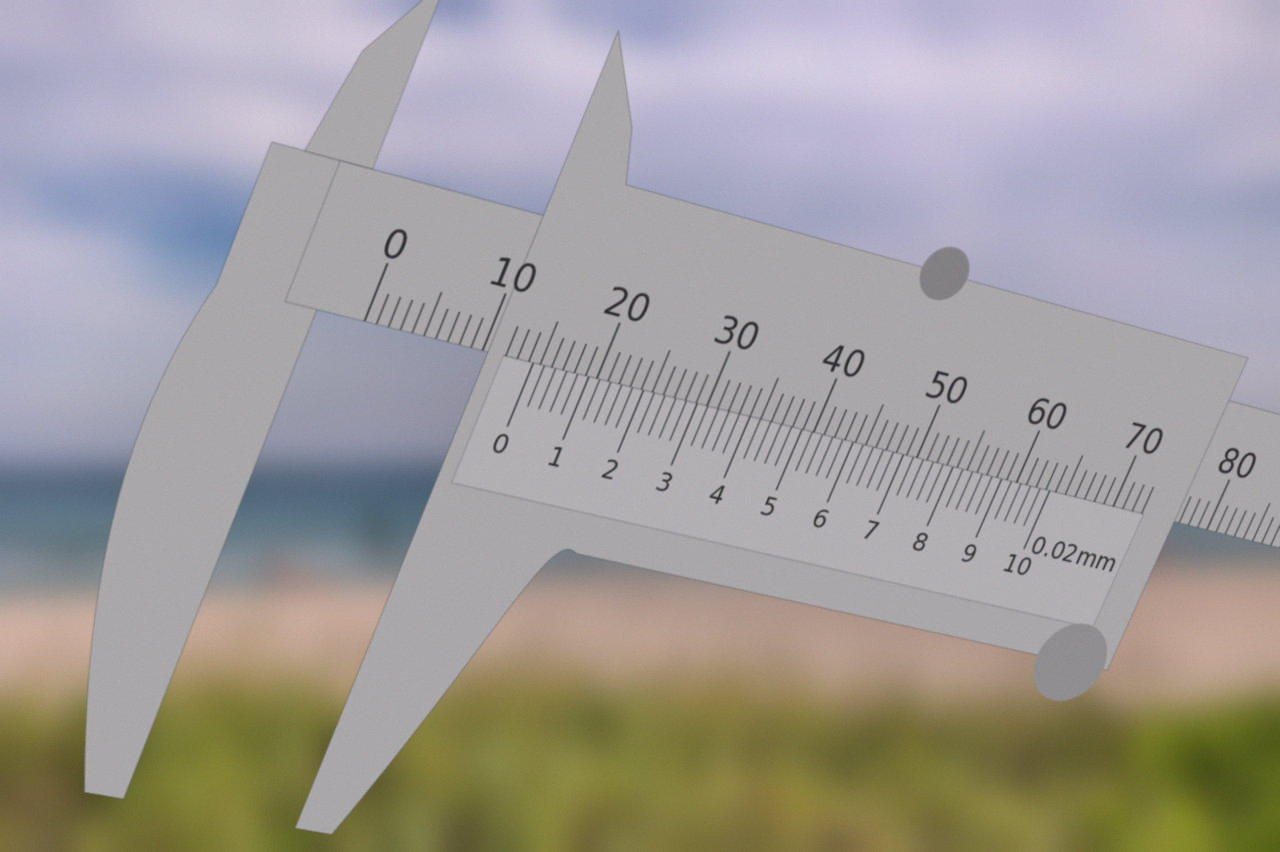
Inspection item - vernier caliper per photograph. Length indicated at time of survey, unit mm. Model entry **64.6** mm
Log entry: **14.4** mm
